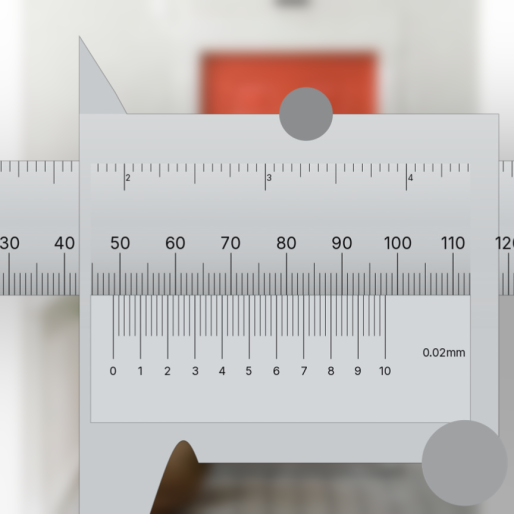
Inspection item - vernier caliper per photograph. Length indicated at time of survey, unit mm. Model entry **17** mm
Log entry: **48.8** mm
